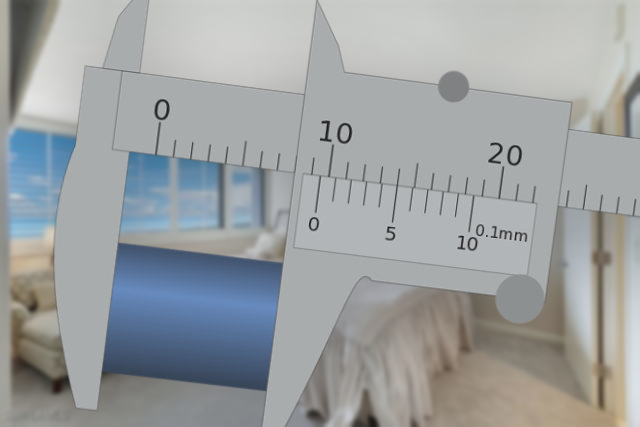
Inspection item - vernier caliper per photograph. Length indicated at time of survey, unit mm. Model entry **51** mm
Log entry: **9.5** mm
